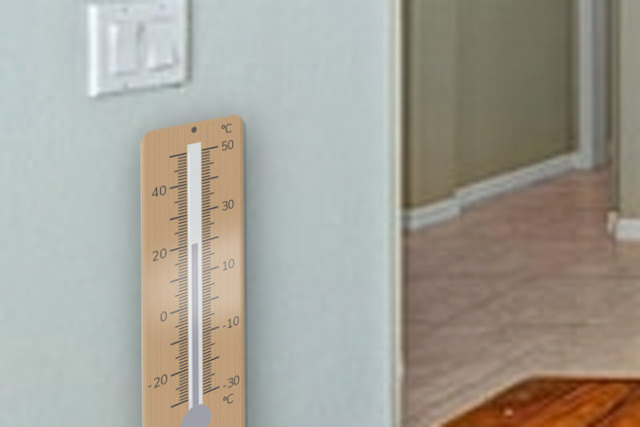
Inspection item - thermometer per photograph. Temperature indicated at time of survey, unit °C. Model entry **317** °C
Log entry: **20** °C
